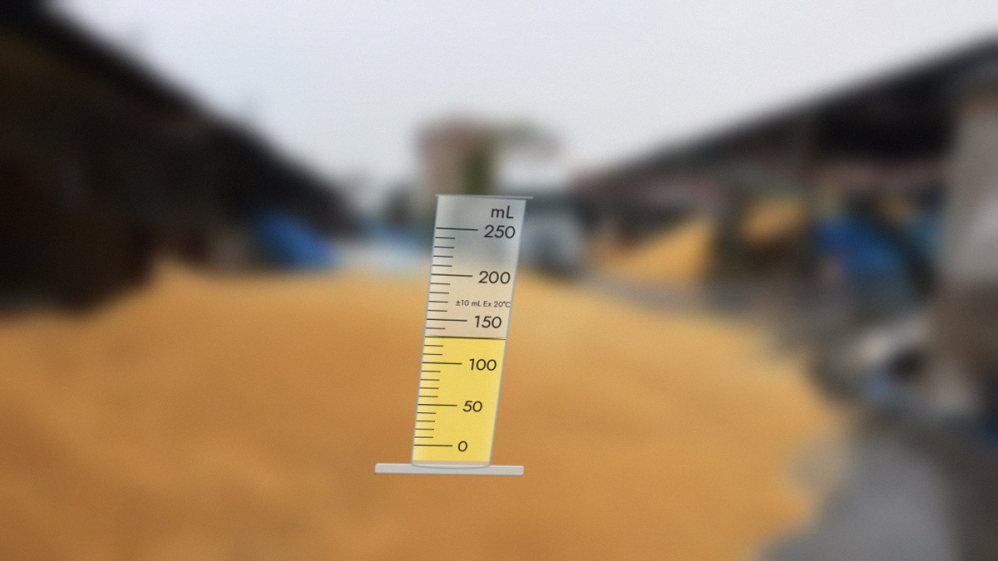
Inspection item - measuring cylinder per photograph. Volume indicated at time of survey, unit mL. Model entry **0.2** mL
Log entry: **130** mL
